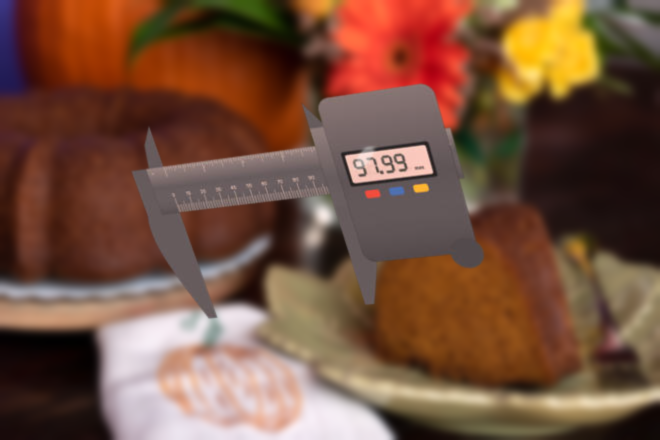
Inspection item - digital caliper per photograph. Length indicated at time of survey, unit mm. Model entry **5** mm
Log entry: **97.99** mm
